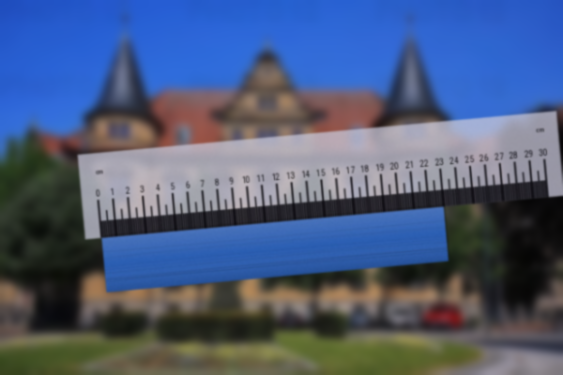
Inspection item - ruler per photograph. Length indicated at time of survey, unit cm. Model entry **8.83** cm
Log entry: **23** cm
